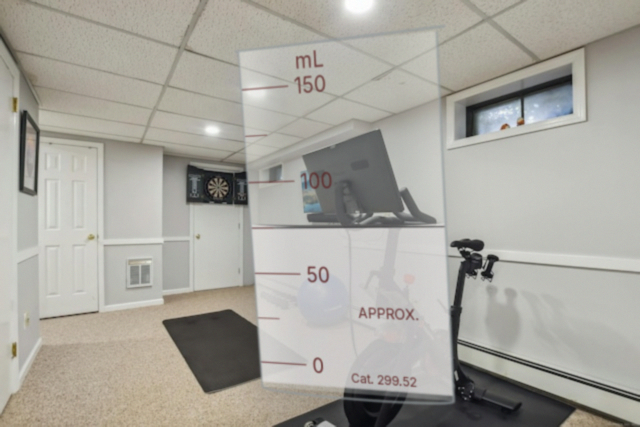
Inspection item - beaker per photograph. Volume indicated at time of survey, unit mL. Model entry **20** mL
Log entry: **75** mL
